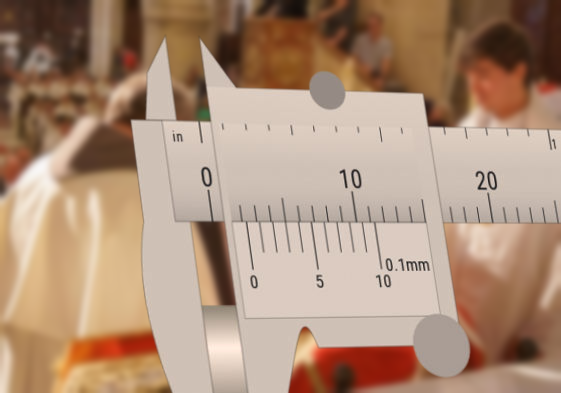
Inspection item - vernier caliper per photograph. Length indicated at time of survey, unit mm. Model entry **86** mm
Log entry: **2.3** mm
